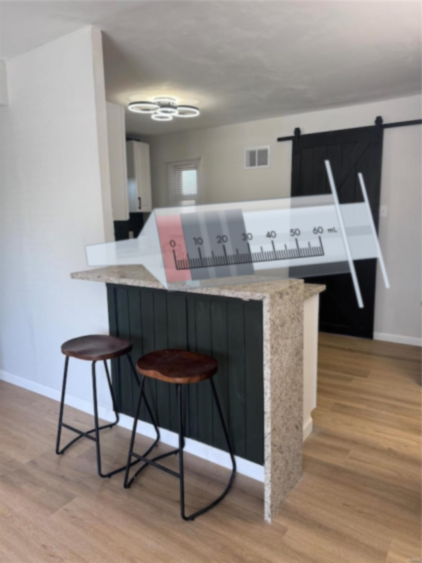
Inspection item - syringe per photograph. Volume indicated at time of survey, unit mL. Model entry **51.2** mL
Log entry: **5** mL
